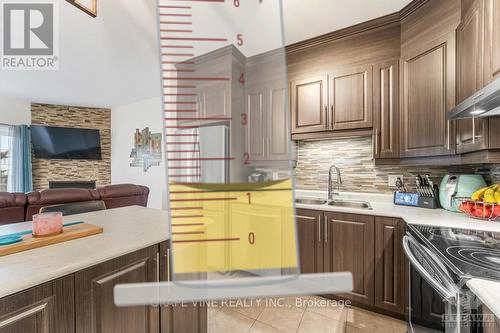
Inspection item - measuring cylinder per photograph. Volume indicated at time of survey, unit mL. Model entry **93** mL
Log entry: **1.2** mL
